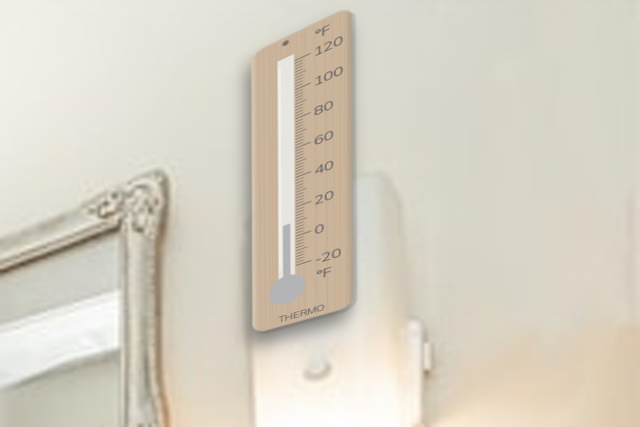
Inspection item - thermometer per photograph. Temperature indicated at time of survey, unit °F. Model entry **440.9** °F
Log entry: **10** °F
